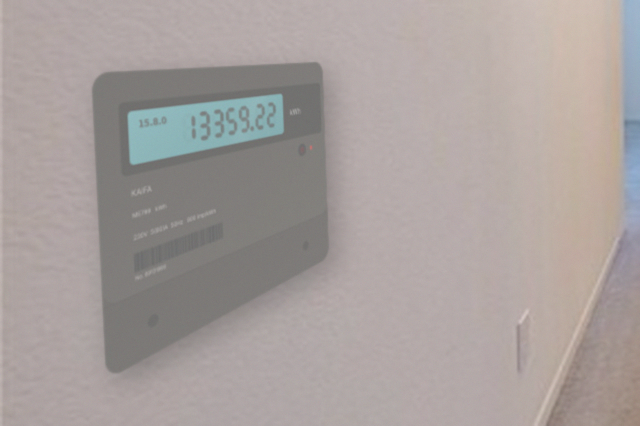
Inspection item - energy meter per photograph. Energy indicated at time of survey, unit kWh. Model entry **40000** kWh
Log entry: **13359.22** kWh
